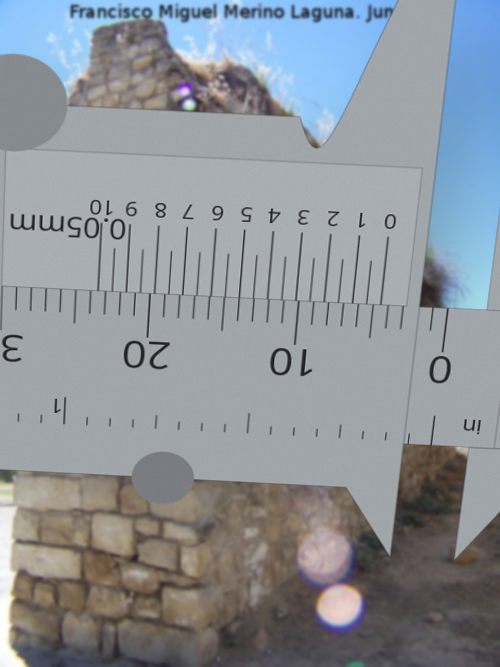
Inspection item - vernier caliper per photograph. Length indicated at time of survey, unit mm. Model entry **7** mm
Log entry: **4.5** mm
